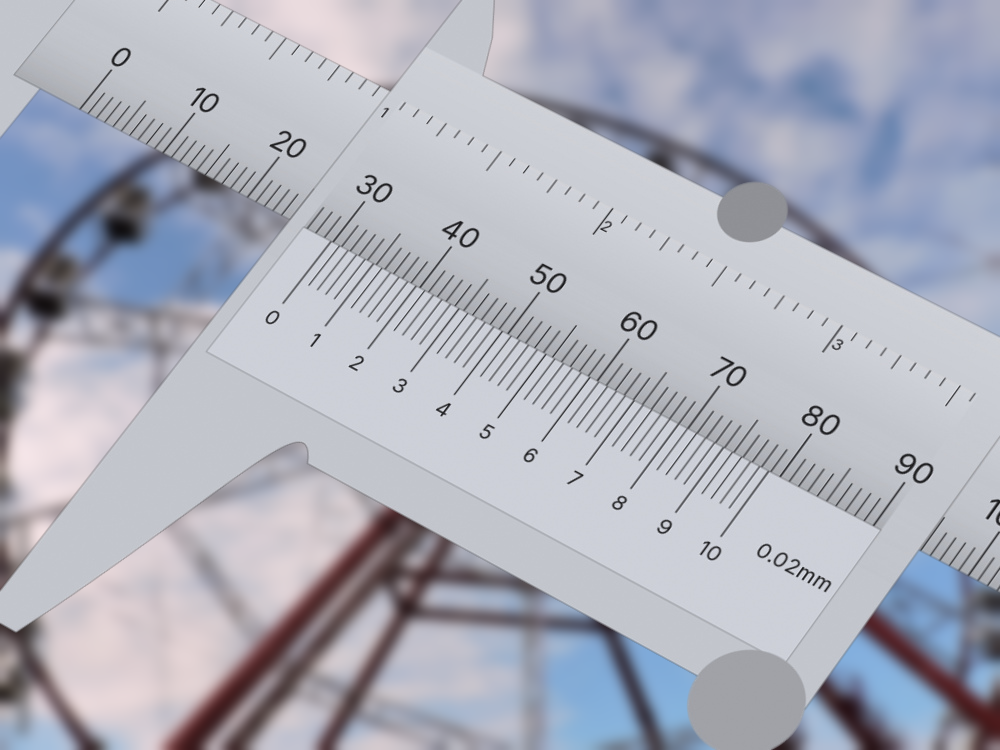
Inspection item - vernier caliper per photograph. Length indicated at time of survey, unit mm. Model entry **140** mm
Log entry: **29.8** mm
